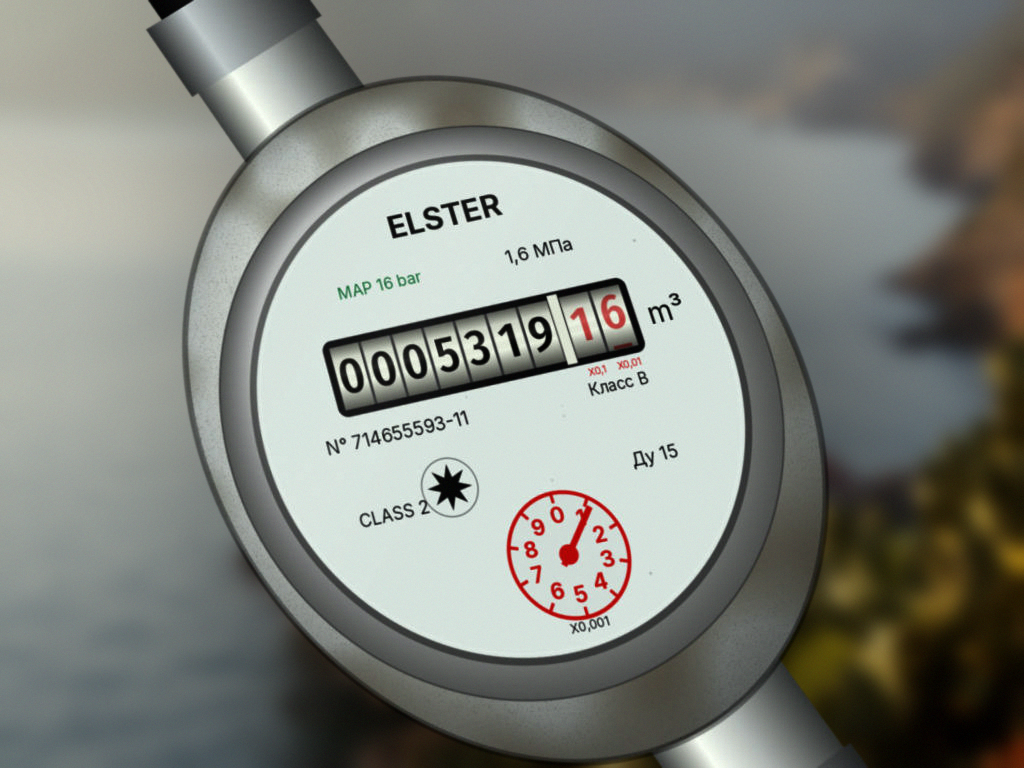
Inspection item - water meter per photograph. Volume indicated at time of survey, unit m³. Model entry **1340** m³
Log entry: **5319.161** m³
